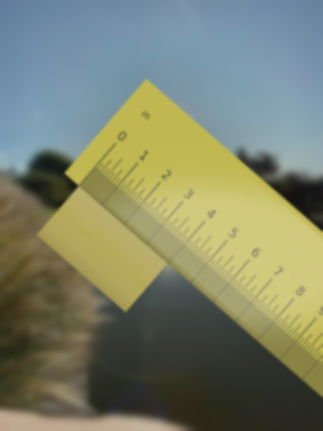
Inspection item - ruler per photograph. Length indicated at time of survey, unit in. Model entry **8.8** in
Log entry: **4** in
